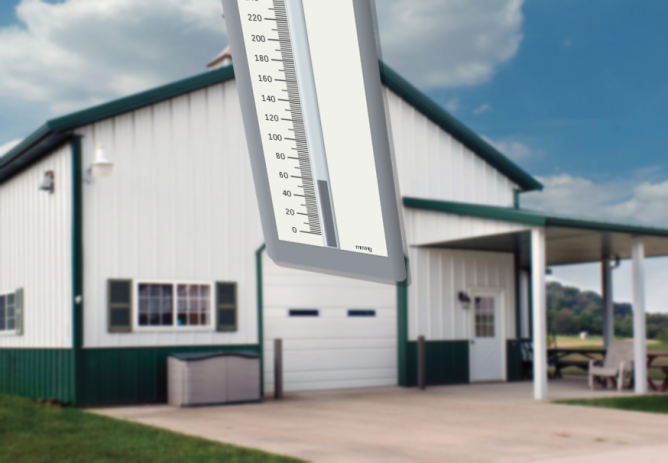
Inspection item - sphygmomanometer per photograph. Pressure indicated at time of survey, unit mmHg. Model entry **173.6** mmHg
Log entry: **60** mmHg
